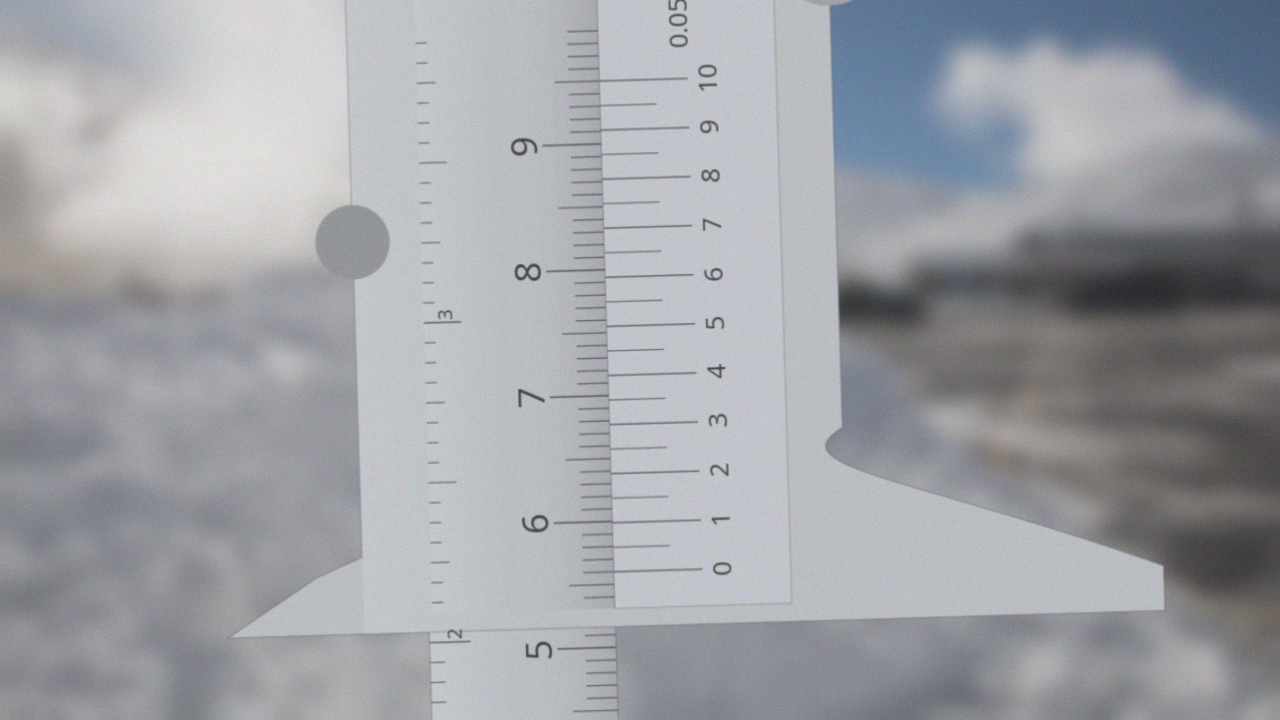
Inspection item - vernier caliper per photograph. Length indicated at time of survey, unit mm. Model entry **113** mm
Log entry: **56.0** mm
